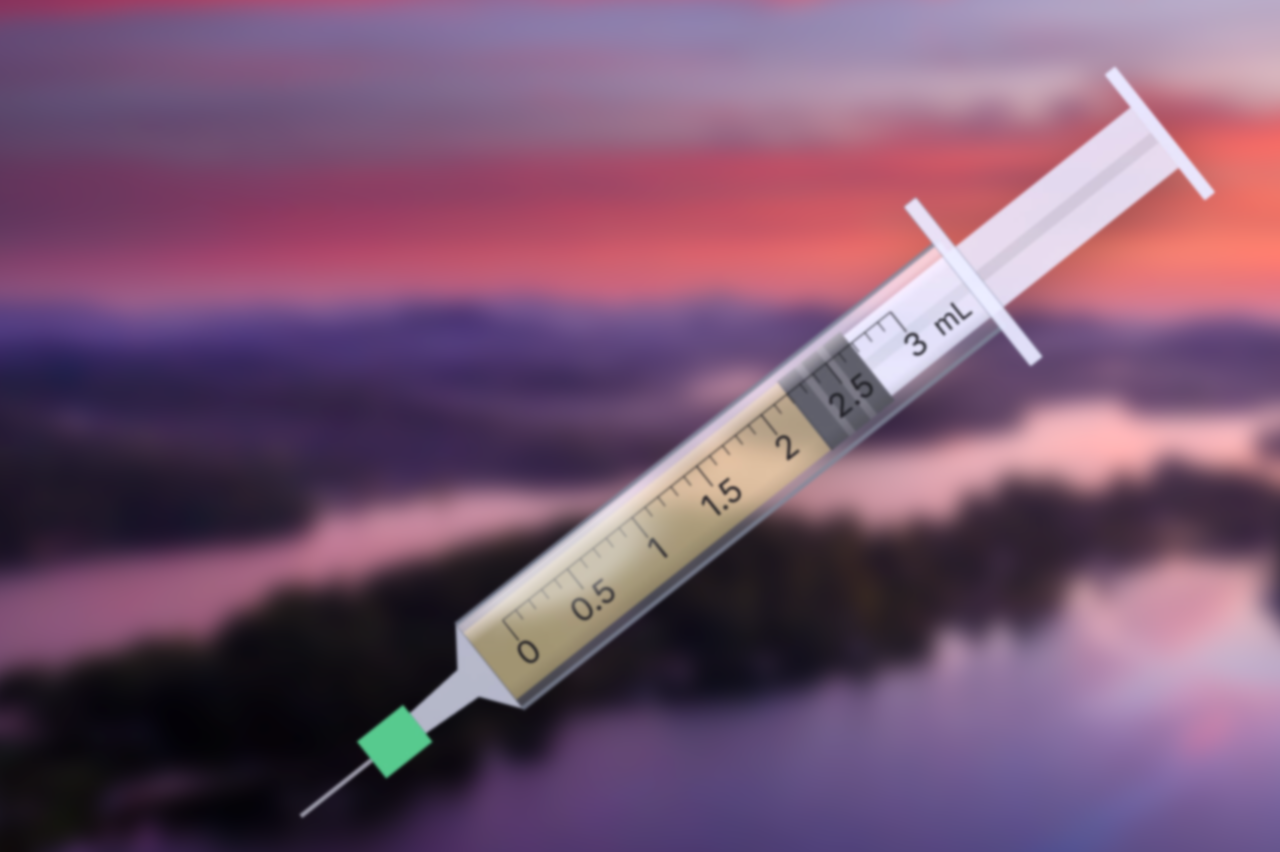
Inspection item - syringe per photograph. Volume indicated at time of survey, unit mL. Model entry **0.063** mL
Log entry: **2.2** mL
